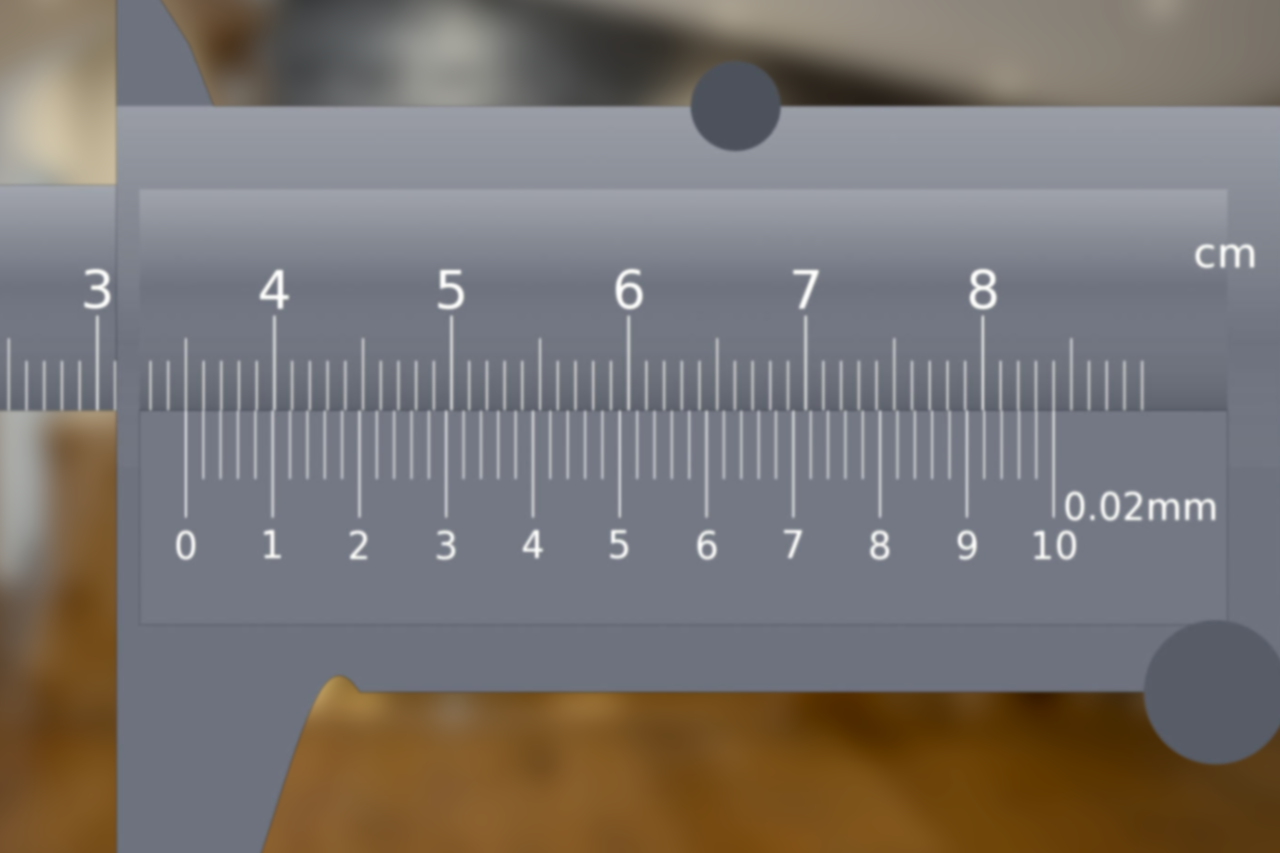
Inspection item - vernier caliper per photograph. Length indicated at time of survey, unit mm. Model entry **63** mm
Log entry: **35.0** mm
